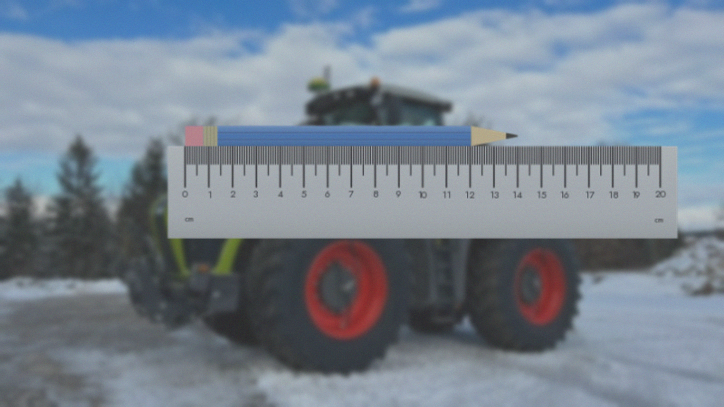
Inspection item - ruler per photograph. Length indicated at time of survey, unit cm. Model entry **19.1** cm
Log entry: **14** cm
